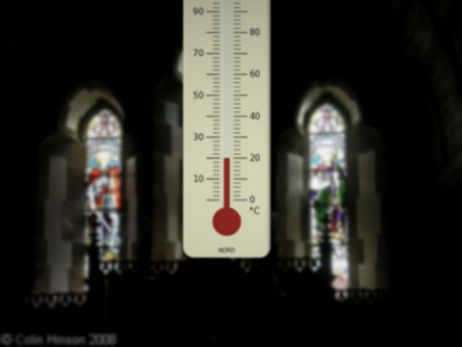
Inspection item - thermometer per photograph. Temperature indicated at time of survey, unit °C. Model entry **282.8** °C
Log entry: **20** °C
